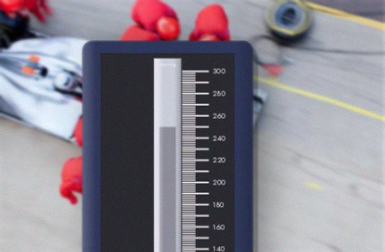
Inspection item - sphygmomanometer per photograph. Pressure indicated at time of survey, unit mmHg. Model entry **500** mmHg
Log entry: **250** mmHg
